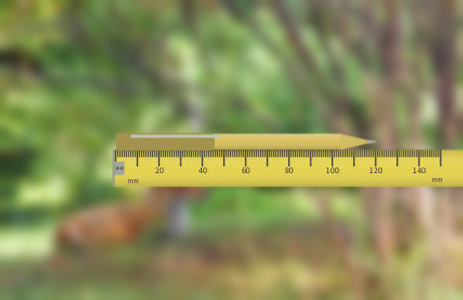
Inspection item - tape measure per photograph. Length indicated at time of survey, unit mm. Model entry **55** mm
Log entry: **120** mm
